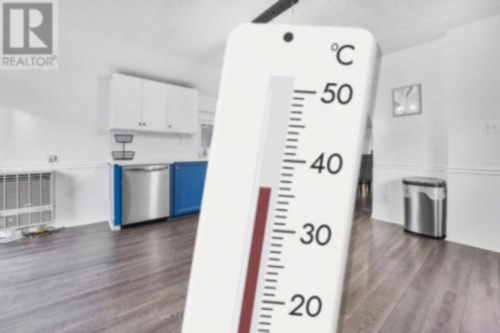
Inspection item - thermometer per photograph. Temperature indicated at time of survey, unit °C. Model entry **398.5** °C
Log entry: **36** °C
